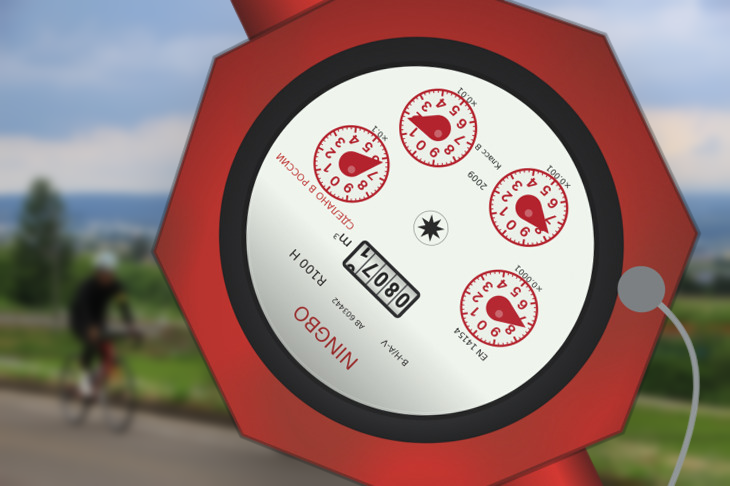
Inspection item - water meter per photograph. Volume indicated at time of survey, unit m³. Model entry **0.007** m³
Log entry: **8070.6177** m³
